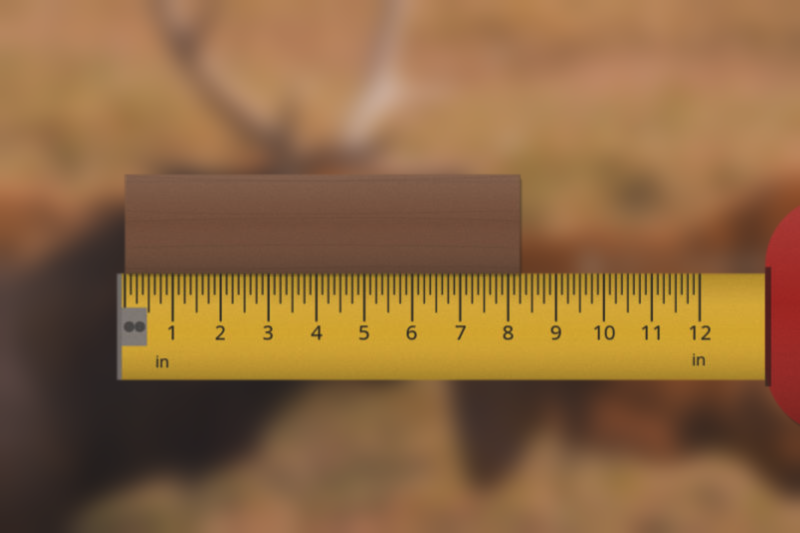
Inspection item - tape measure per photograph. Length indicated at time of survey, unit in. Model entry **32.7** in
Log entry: **8.25** in
